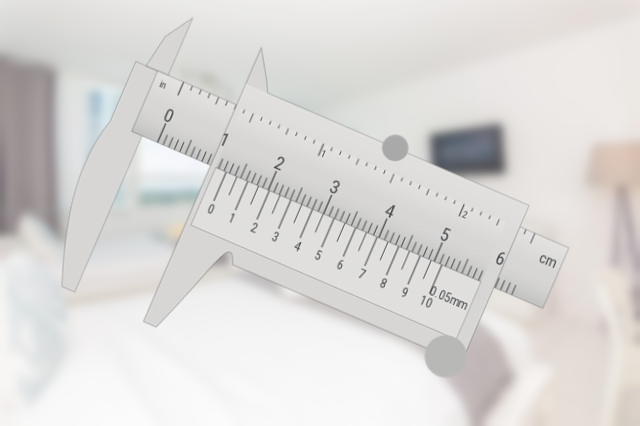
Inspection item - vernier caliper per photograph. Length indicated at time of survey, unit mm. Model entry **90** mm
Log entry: **12.4** mm
